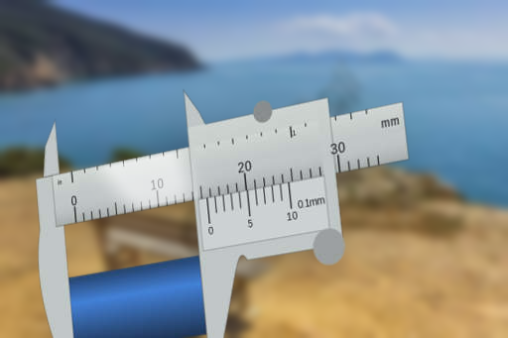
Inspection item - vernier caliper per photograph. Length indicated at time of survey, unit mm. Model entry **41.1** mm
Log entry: **15.6** mm
